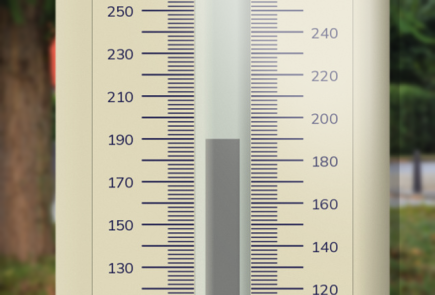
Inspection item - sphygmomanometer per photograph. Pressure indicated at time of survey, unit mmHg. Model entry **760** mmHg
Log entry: **190** mmHg
